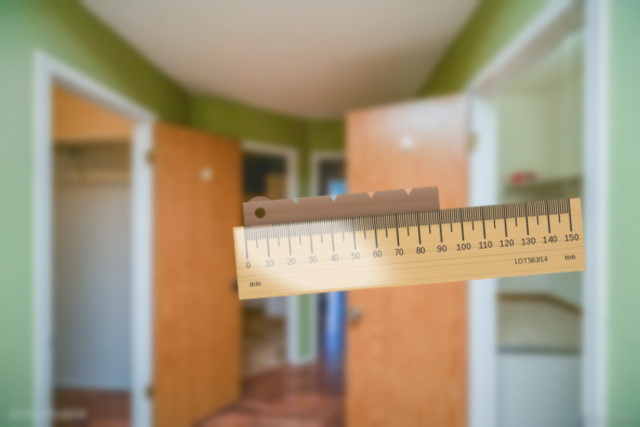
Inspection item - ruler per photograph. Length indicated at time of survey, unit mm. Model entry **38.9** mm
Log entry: **90** mm
